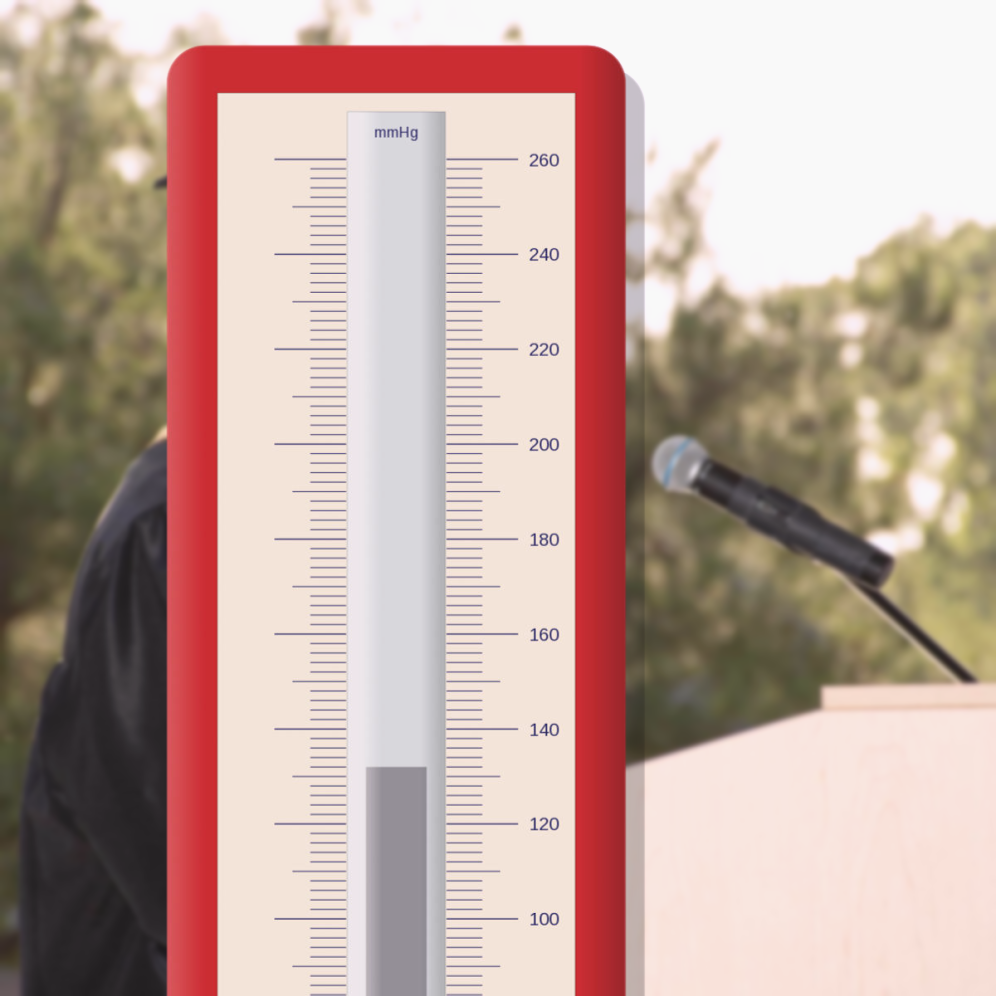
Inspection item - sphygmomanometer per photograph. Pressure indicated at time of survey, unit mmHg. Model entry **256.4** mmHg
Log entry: **132** mmHg
